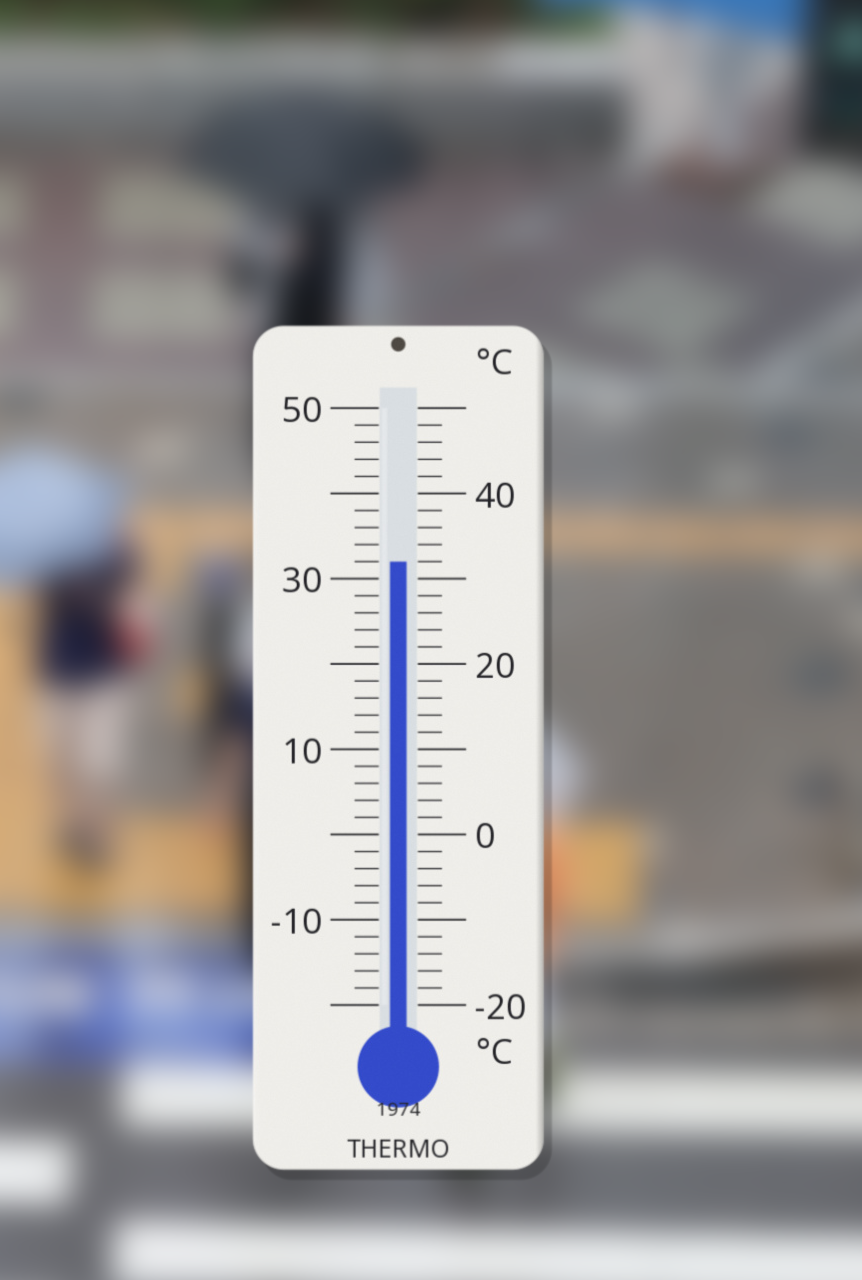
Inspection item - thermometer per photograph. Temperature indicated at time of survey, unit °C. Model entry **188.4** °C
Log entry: **32** °C
